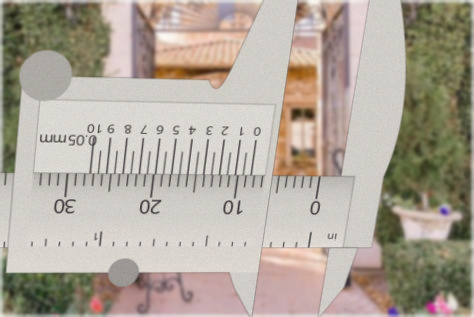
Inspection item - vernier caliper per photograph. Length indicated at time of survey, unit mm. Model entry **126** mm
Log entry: **8.4** mm
